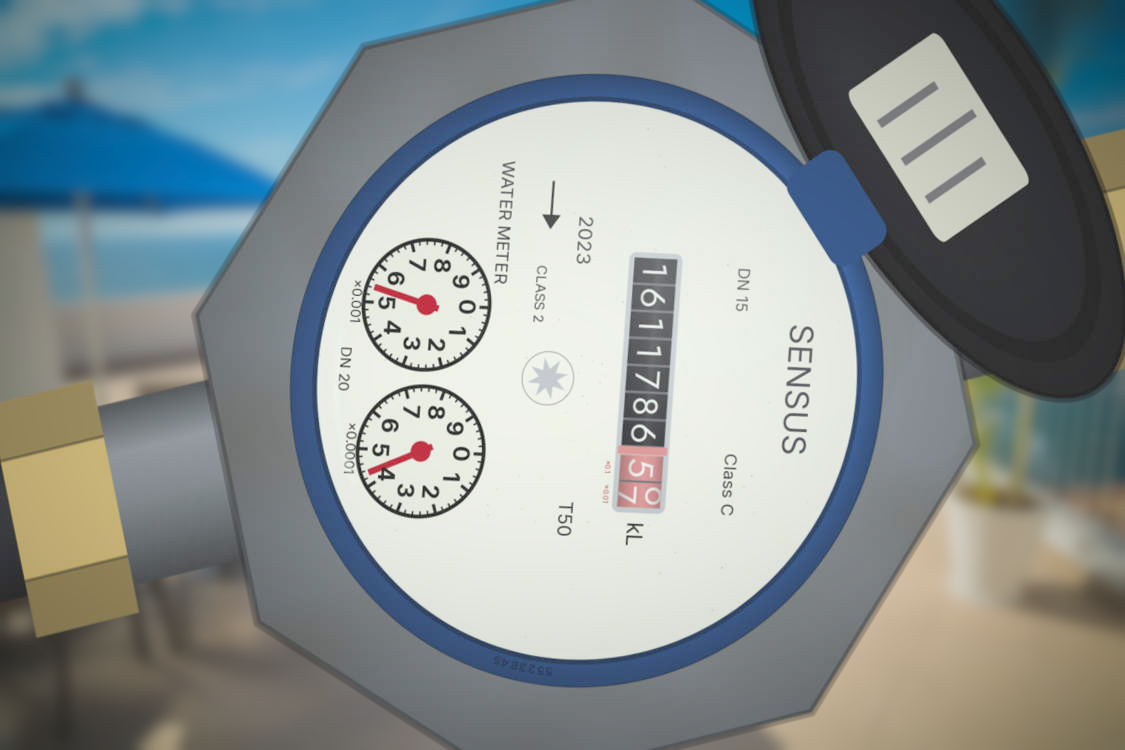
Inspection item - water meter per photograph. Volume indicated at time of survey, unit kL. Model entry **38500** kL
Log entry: **1611786.5654** kL
